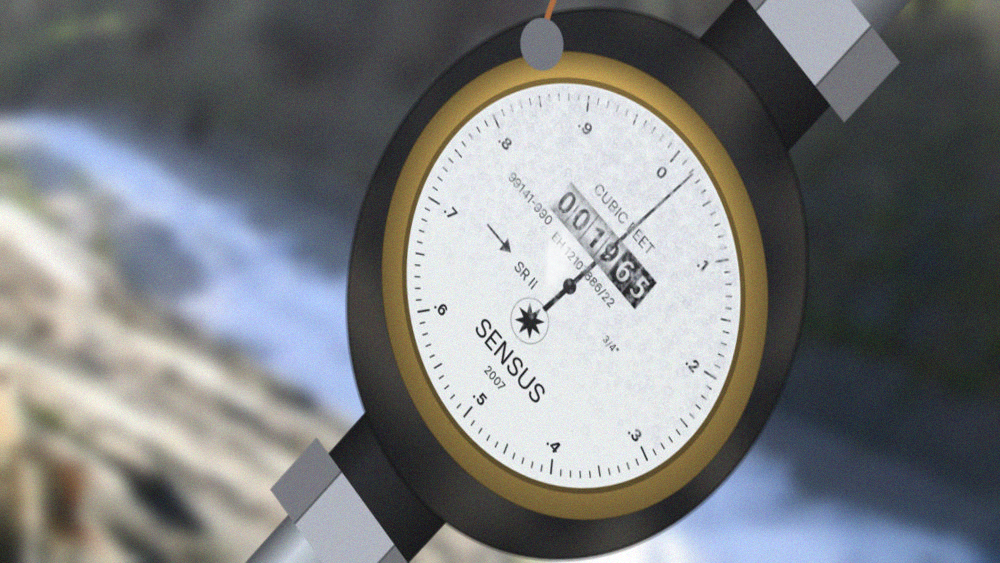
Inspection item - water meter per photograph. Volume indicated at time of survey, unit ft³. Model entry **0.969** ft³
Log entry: **1965.02** ft³
